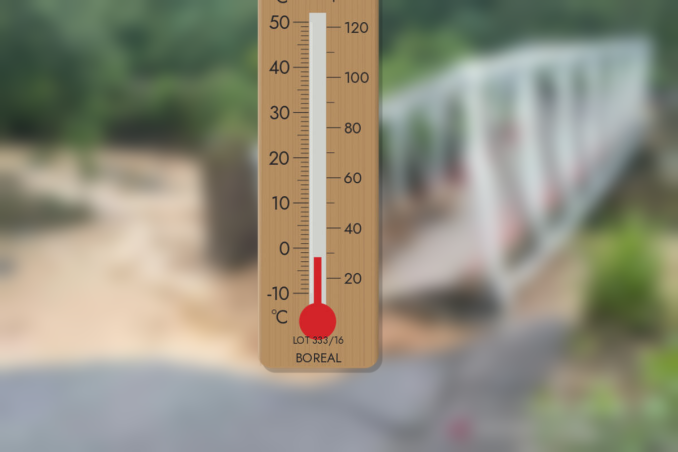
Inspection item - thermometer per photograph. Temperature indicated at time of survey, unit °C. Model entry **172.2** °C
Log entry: **-2** °C
